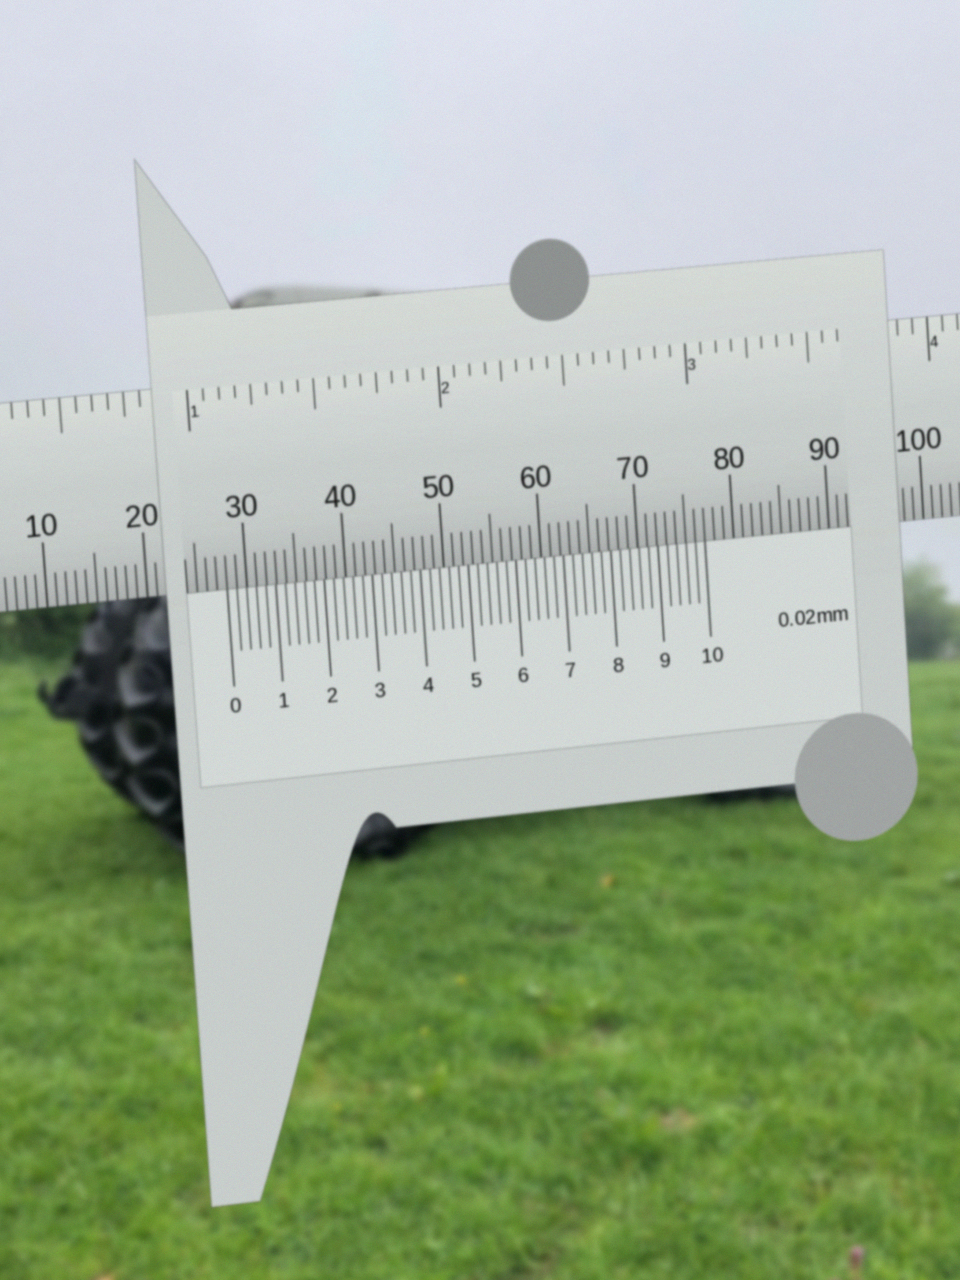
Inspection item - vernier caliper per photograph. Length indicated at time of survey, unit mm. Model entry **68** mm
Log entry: **28.0** mm
